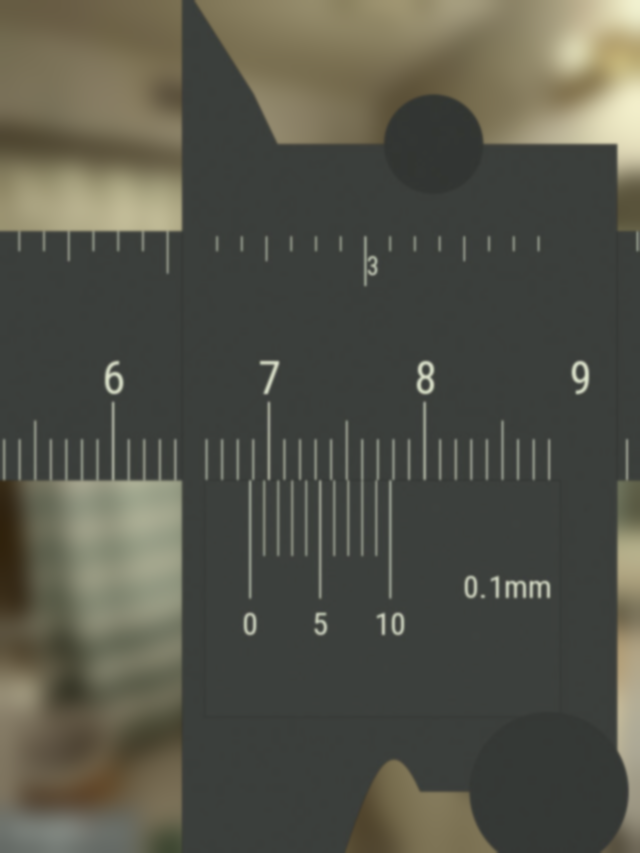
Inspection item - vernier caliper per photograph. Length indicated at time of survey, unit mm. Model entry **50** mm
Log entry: **68.8** mm
